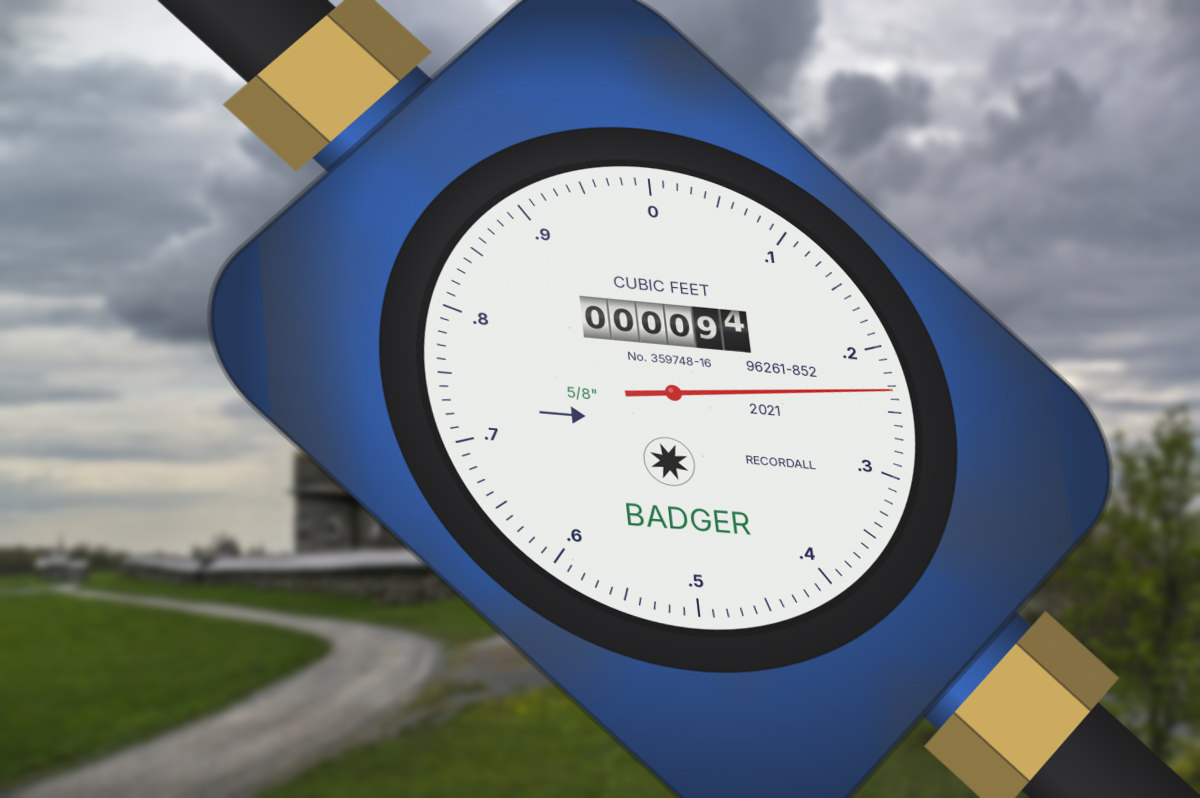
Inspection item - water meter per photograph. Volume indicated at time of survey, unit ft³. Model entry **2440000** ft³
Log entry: **94.23** ft³
